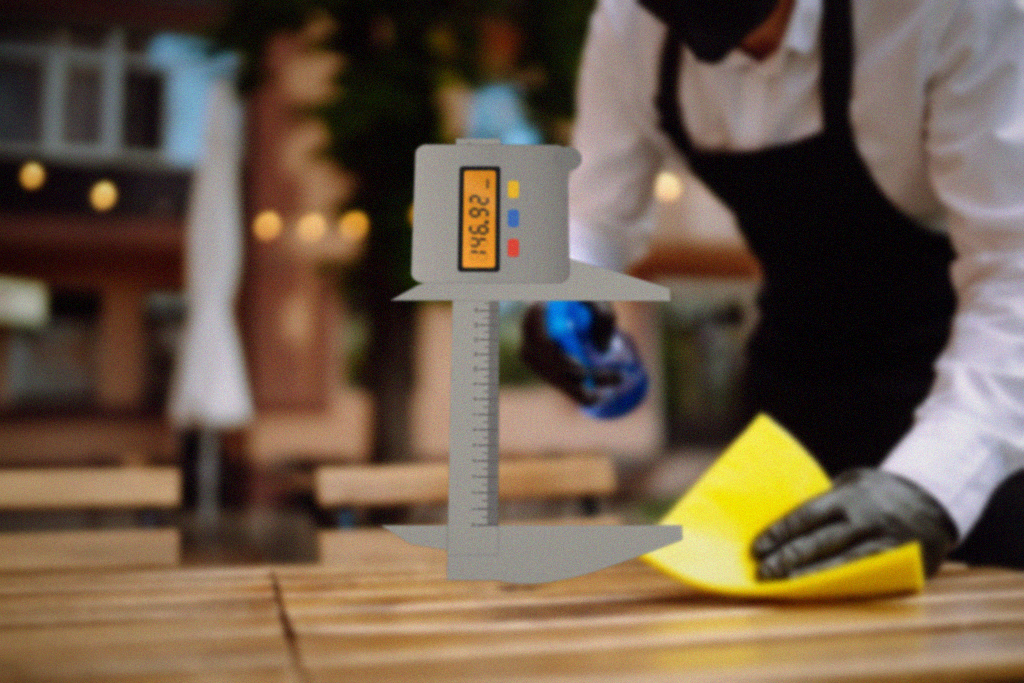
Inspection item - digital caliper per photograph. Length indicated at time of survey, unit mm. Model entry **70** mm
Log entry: **146.92** mm
